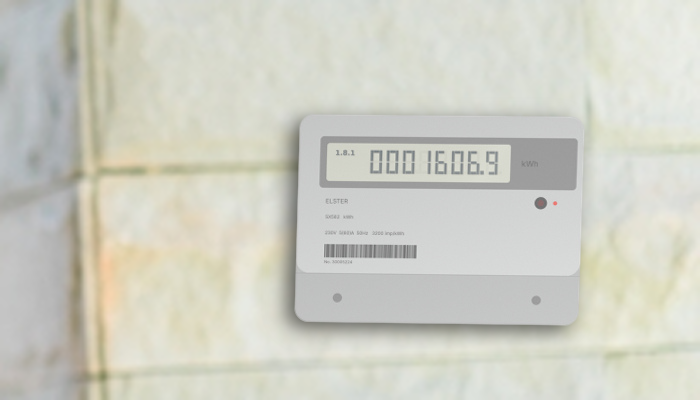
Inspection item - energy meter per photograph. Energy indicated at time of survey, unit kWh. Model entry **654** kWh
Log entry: **1606.9** kWh
